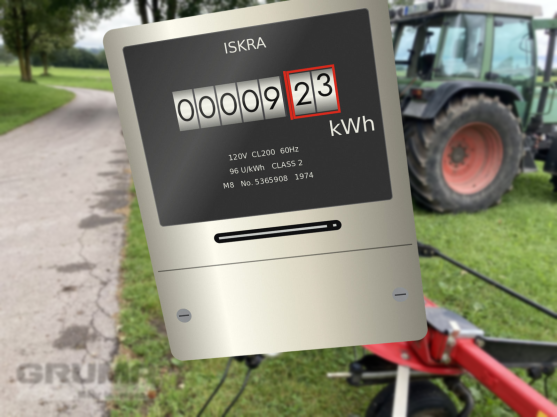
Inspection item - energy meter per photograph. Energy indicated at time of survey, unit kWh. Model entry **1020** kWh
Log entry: **9.23** kWh
